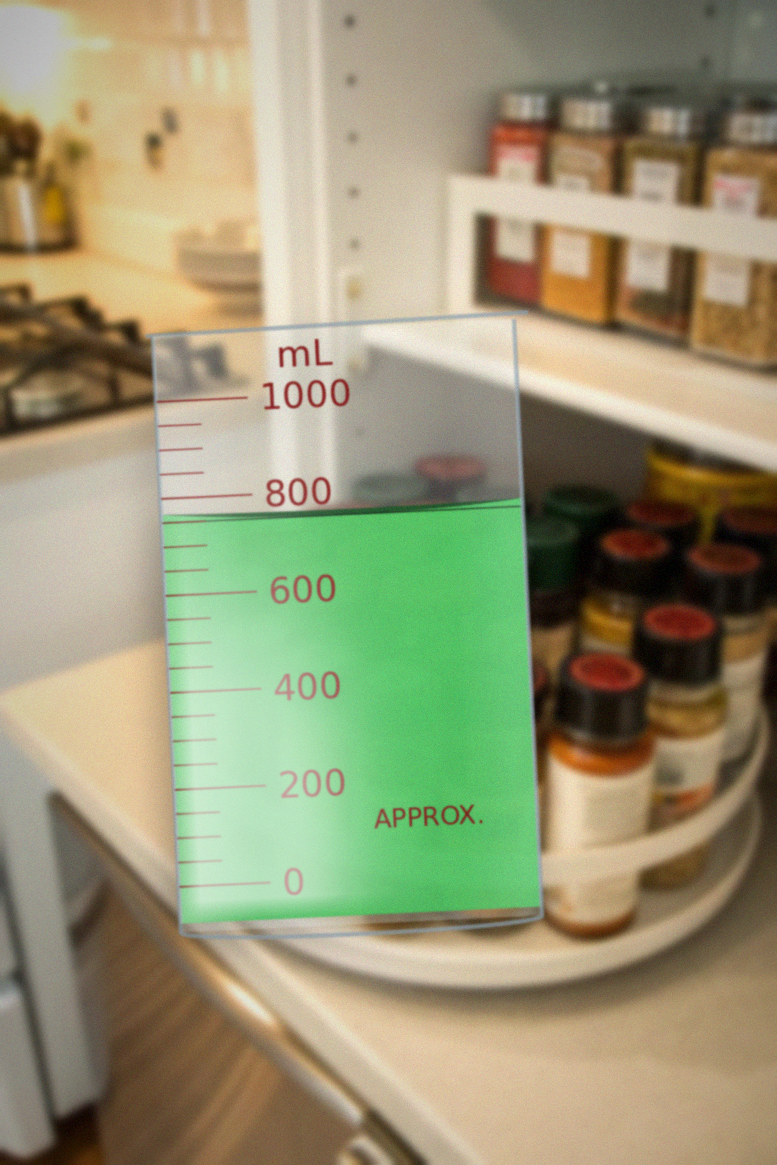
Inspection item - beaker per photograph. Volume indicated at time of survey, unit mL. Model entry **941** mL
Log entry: **750** mL
